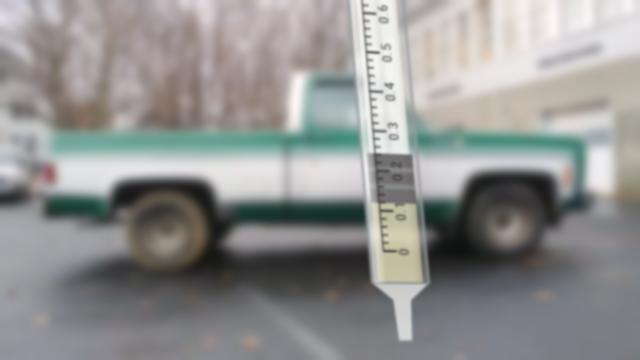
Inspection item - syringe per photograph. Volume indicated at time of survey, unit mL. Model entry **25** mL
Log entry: **0.12** mL
